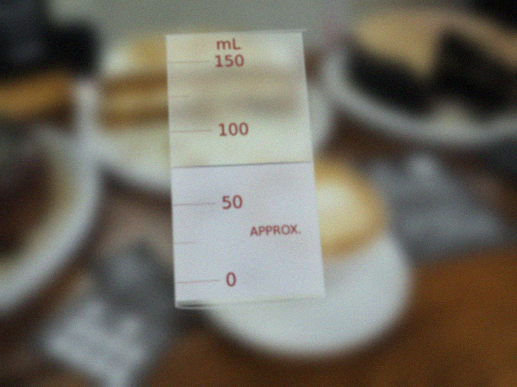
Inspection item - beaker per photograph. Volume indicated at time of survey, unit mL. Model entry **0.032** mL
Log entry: **75** mL
